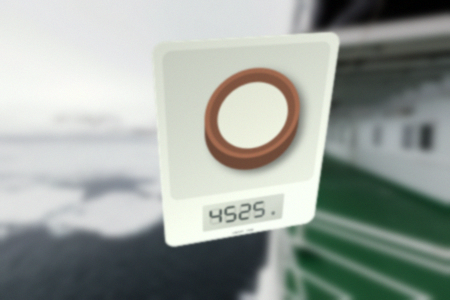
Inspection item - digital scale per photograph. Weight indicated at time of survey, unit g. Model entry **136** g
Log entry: **4525** g
